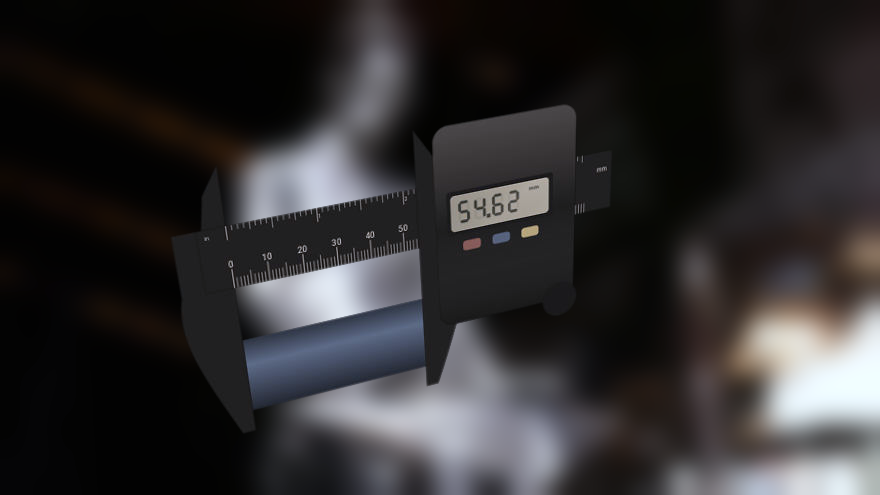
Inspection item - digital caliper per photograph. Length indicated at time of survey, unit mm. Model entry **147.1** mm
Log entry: **54.62** mm
